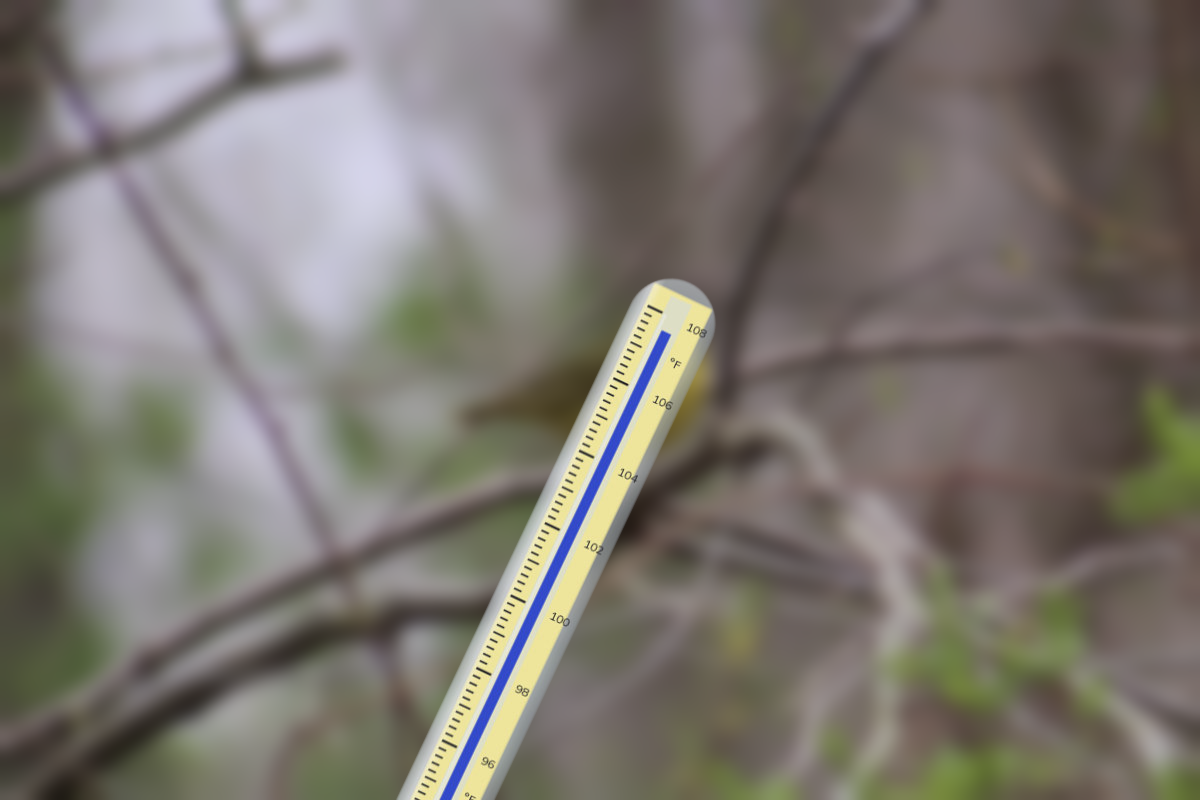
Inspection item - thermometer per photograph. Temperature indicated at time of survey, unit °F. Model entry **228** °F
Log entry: **107.6** °F
